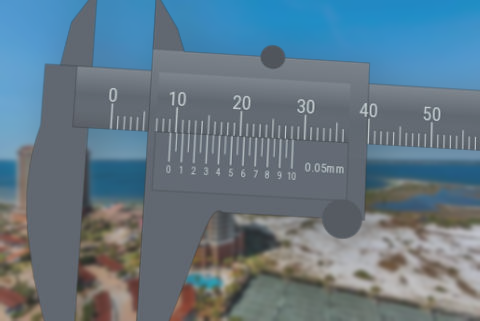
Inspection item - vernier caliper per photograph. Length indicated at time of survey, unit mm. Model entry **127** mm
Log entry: **9.2** mm
